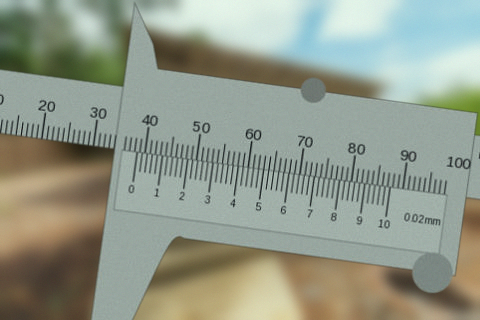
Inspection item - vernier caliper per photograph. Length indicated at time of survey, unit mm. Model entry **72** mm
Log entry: **38.5** mm
